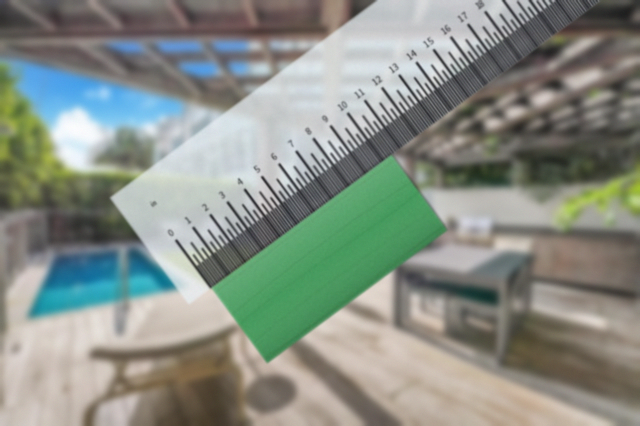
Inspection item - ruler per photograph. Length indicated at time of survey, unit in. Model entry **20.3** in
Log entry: **10.5** in
